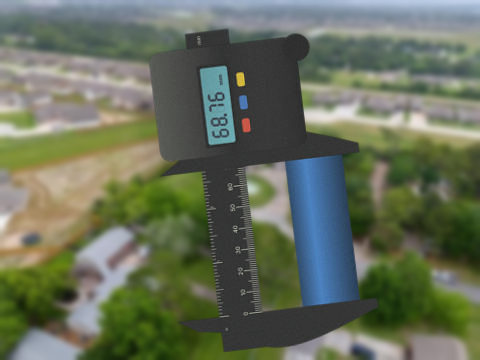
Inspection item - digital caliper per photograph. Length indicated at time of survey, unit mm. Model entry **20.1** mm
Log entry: **68.76** mm
